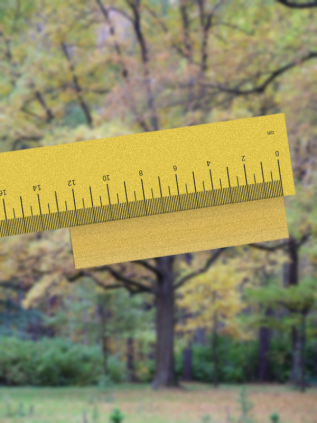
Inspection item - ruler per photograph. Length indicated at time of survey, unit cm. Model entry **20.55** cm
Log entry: **12.5** cm
